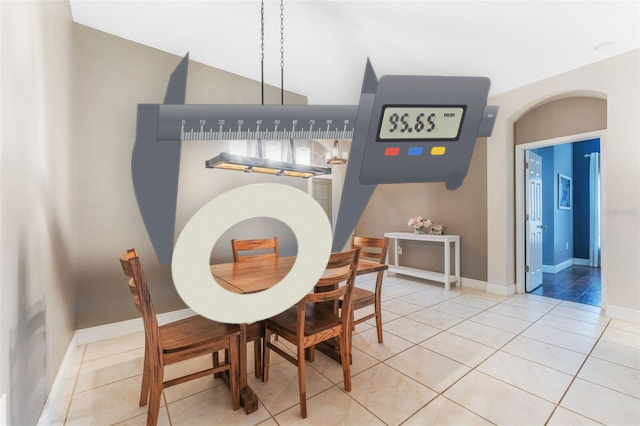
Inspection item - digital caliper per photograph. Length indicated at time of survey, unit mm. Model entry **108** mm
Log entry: **95.65** mm
